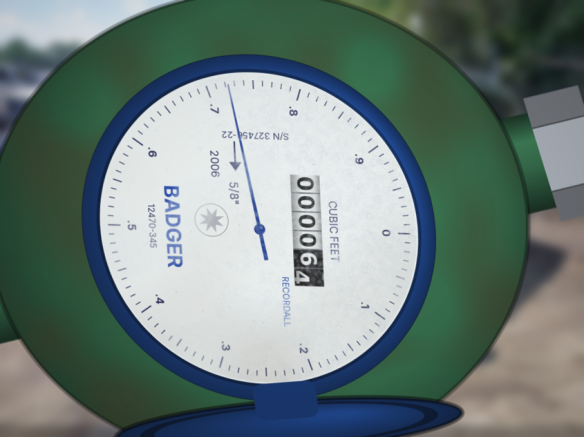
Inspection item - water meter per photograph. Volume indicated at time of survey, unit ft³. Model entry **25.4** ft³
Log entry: **63.72** ft³
